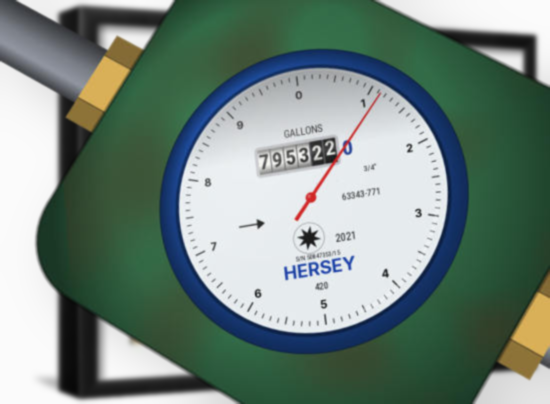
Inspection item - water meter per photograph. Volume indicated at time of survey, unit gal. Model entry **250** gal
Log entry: **7953221.1** gal
